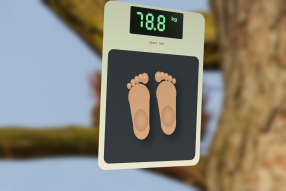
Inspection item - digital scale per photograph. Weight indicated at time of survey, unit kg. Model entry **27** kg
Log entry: **78.8** kg
